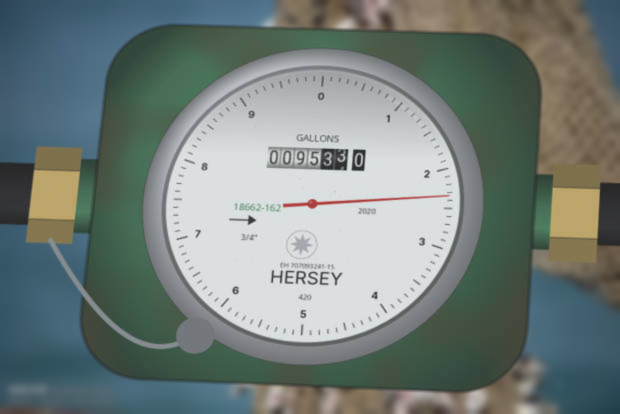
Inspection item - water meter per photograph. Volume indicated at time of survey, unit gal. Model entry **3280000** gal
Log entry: **95332.3** gal
